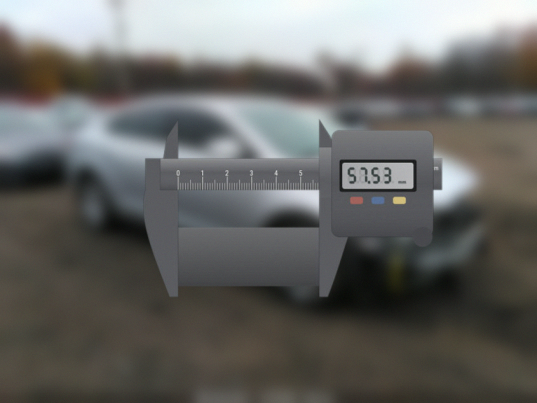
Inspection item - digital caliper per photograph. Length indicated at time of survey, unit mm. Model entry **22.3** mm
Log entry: **57.53** mm
